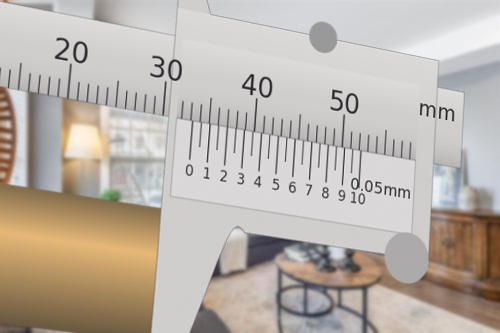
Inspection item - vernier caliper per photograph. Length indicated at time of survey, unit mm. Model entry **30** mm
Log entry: **33.2** mm
